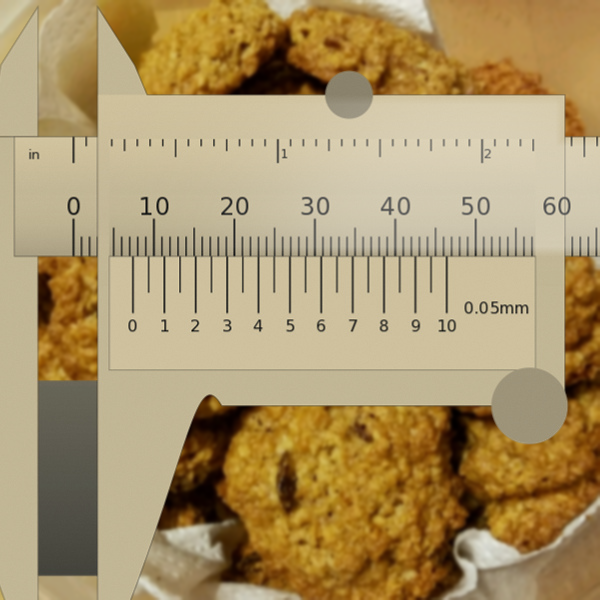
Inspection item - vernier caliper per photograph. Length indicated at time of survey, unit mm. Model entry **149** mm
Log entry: **7.4** mm
